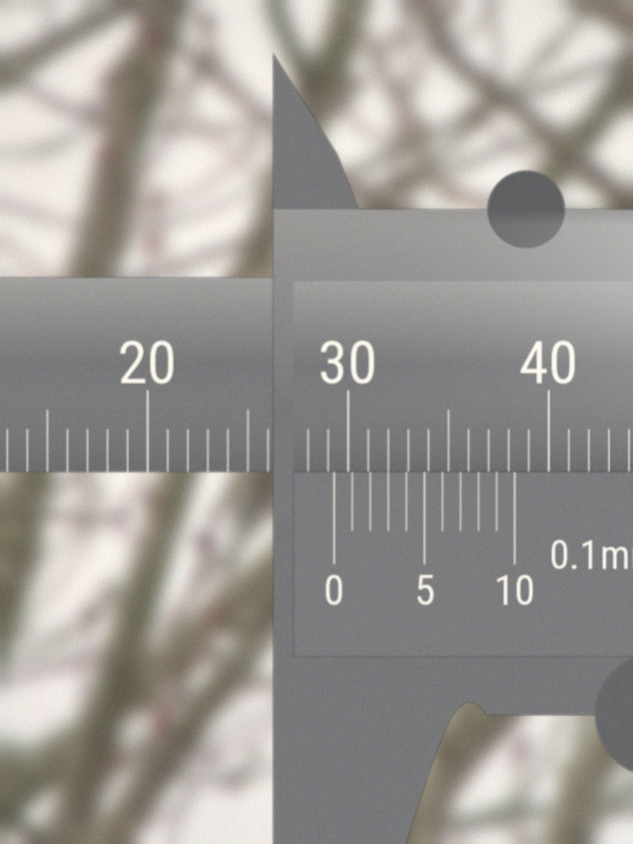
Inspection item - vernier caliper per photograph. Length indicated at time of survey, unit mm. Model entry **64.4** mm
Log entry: **29.3** mm
